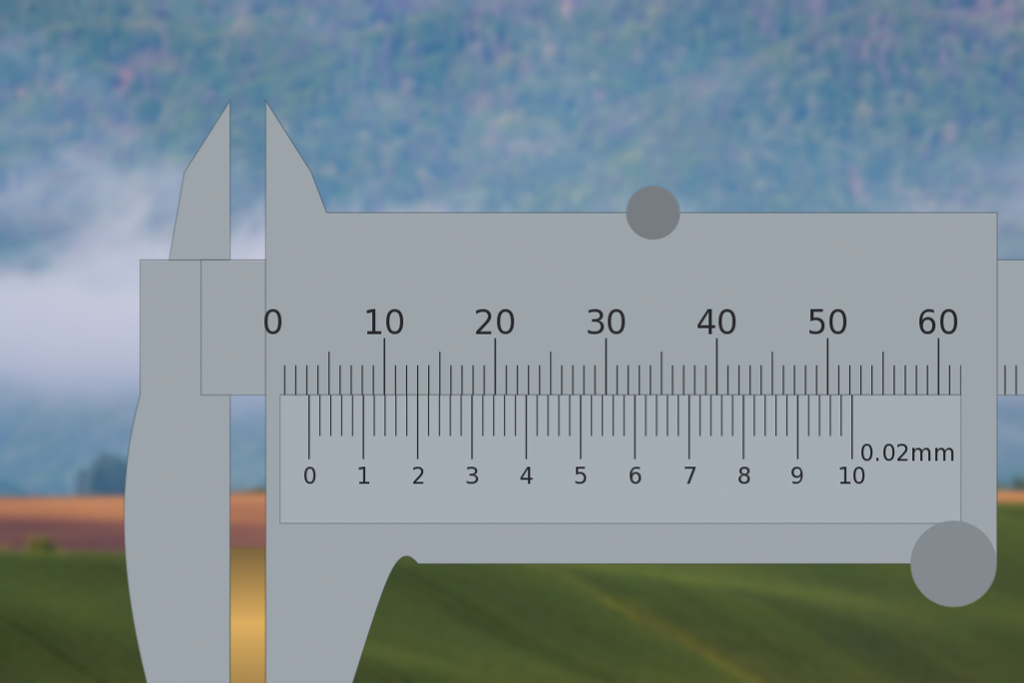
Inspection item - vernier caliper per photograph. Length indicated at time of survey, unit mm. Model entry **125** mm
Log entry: **3.2** mm
